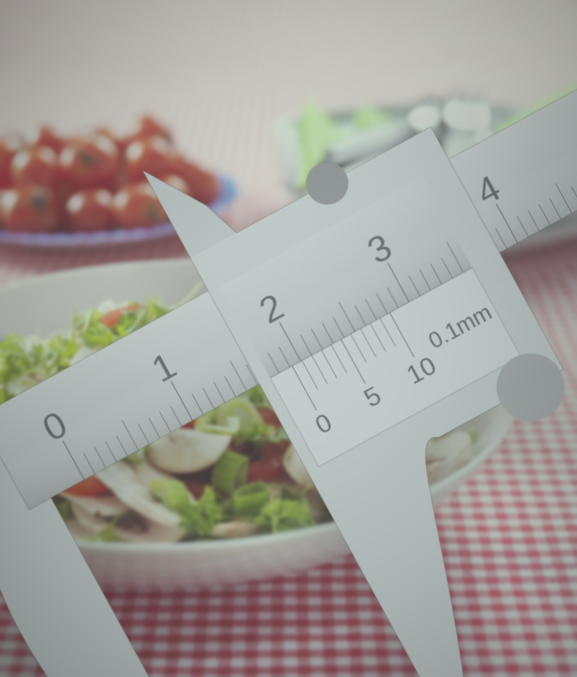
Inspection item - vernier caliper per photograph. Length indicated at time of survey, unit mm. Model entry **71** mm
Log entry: **19.2** mm
